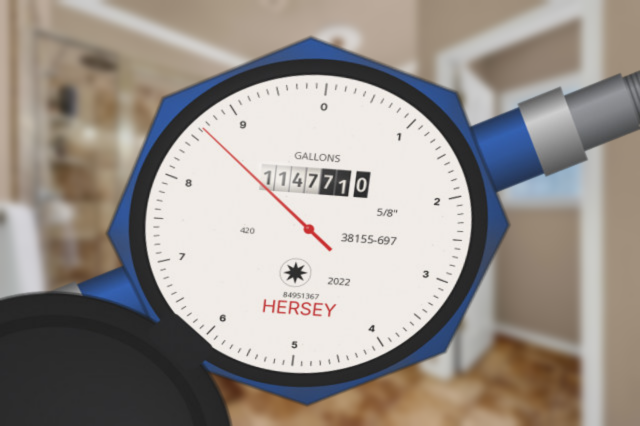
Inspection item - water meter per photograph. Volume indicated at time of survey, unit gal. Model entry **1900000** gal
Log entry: **1147708.6** gal
